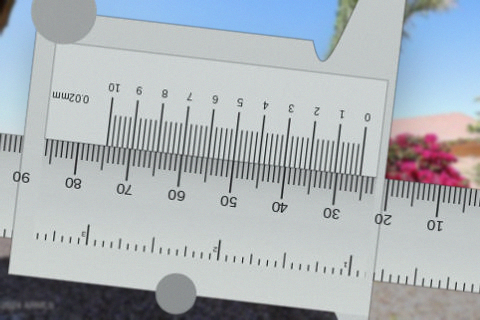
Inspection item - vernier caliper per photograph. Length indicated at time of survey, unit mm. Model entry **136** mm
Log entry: **25.5** mm
